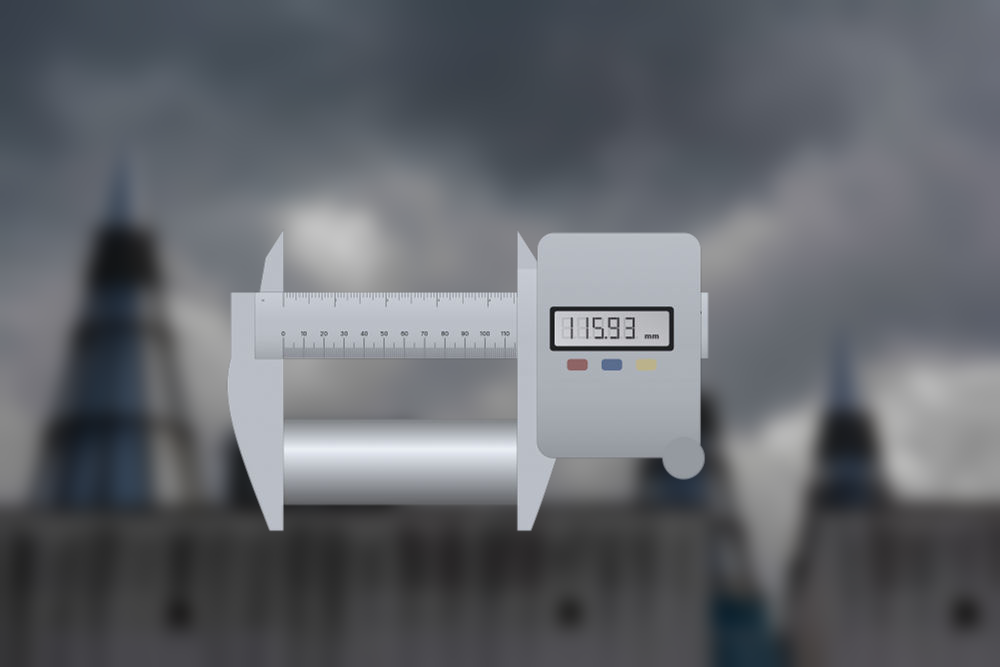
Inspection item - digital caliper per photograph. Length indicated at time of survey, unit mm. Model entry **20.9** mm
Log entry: **115.93** mm
